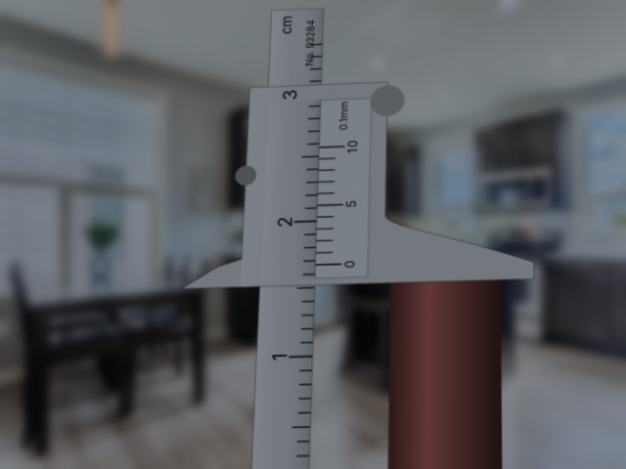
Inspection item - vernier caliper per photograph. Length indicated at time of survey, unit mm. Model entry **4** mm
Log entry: **16.7** mm
